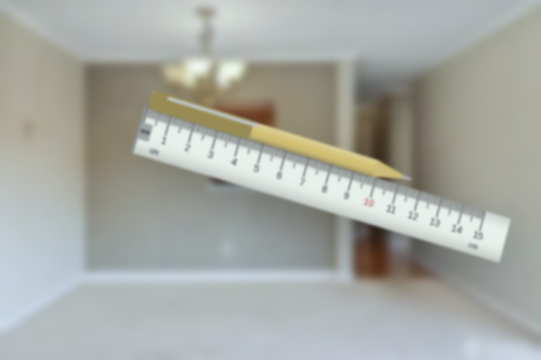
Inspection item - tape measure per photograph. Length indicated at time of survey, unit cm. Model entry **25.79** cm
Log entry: **11.5** cm
